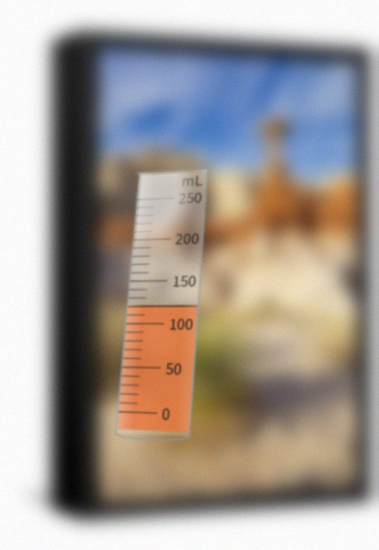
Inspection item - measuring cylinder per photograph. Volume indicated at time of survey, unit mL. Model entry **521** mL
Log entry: **120** mL
